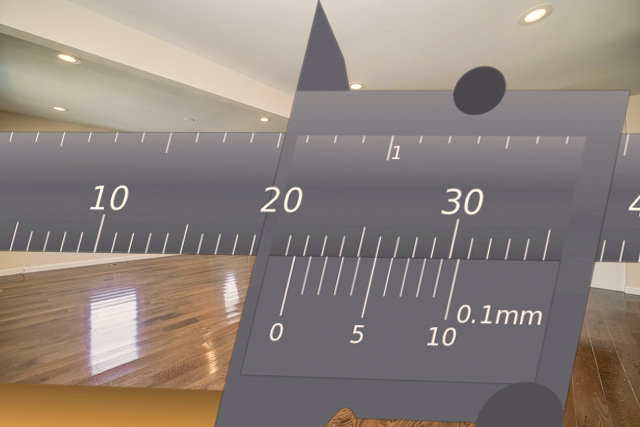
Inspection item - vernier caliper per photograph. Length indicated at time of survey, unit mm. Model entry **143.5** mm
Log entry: **21.5** mm
